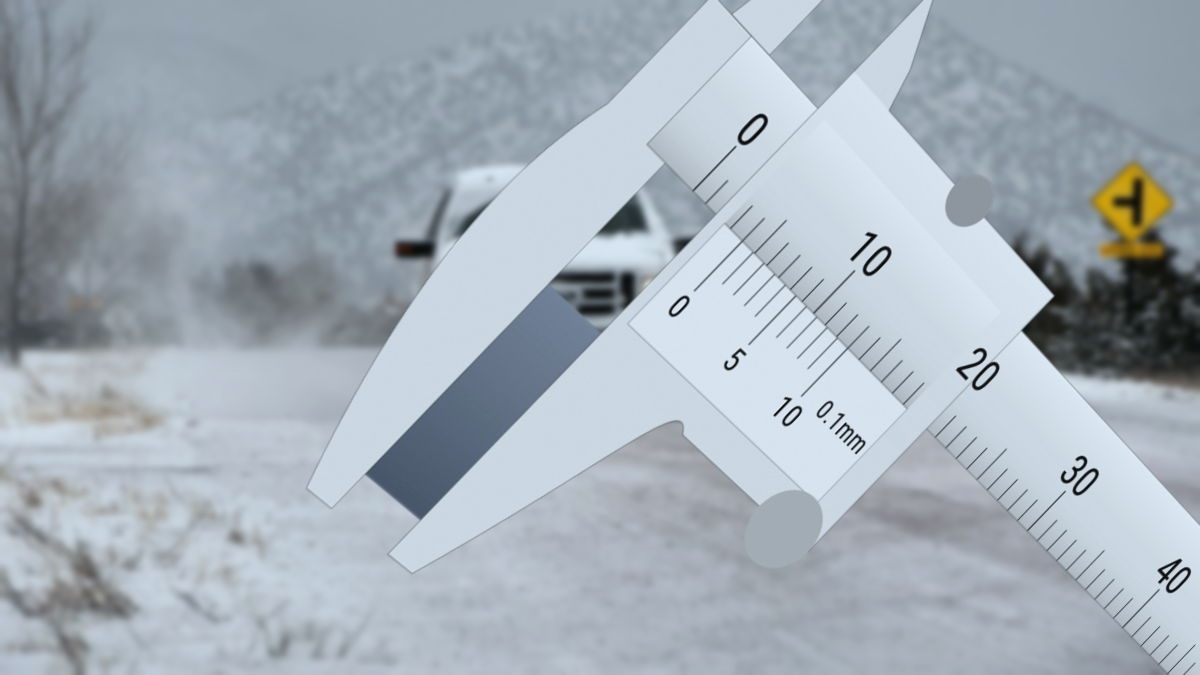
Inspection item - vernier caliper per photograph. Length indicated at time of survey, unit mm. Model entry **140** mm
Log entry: **4.0** mm
